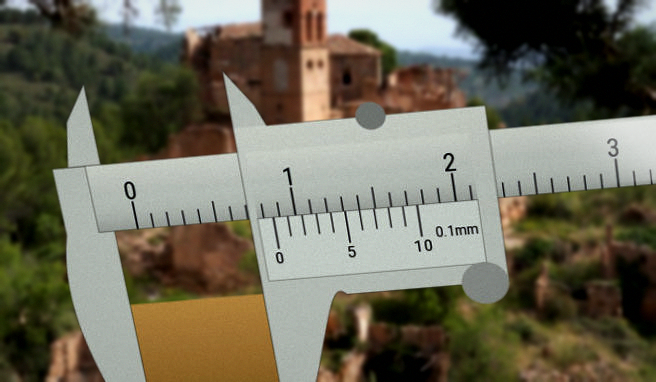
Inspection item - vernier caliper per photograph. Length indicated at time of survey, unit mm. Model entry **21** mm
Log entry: **8.6** mm
